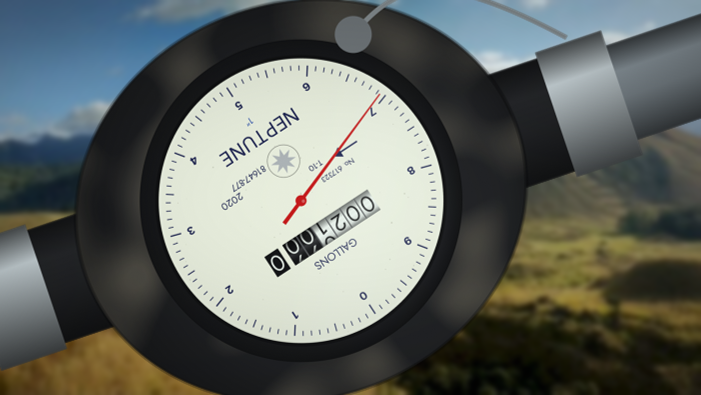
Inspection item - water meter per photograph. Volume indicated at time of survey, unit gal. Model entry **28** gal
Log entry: **20996.9** gal
